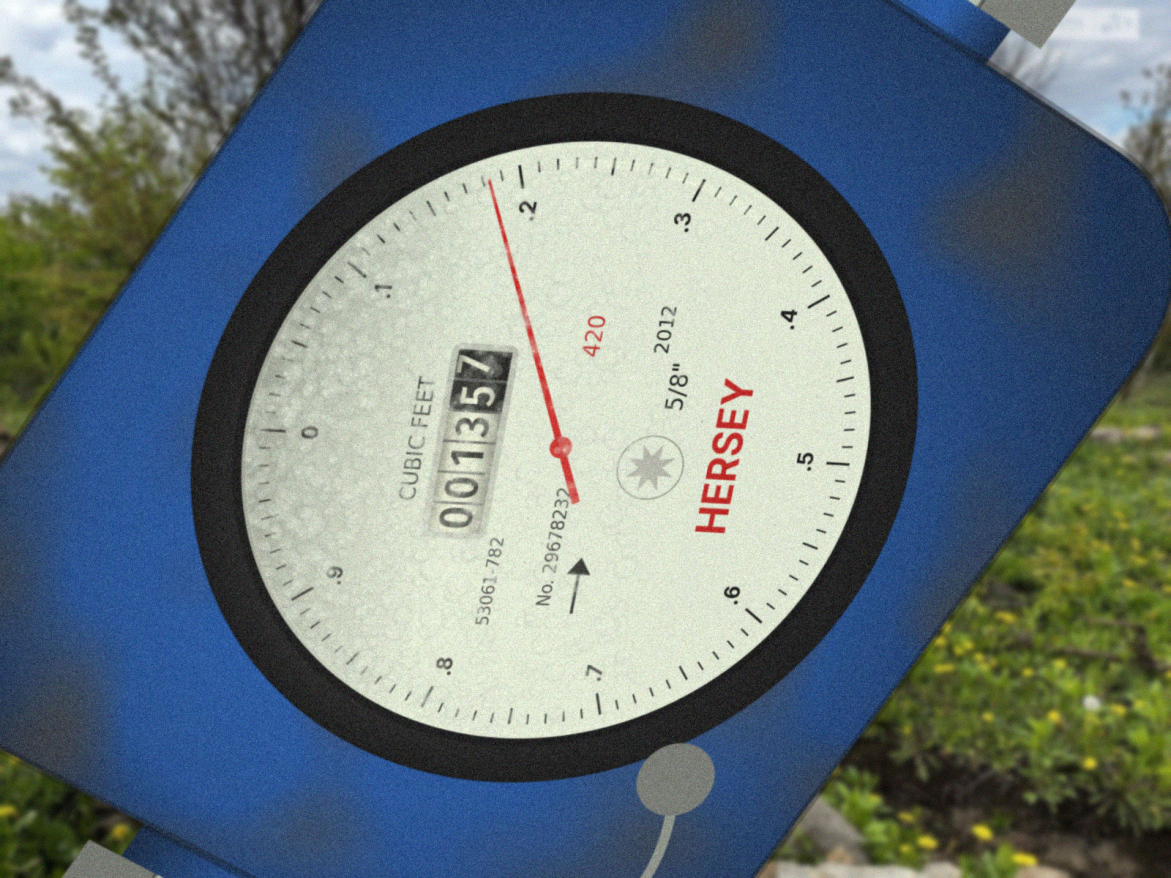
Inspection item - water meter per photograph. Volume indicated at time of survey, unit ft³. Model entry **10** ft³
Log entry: **1357.18** ft³
